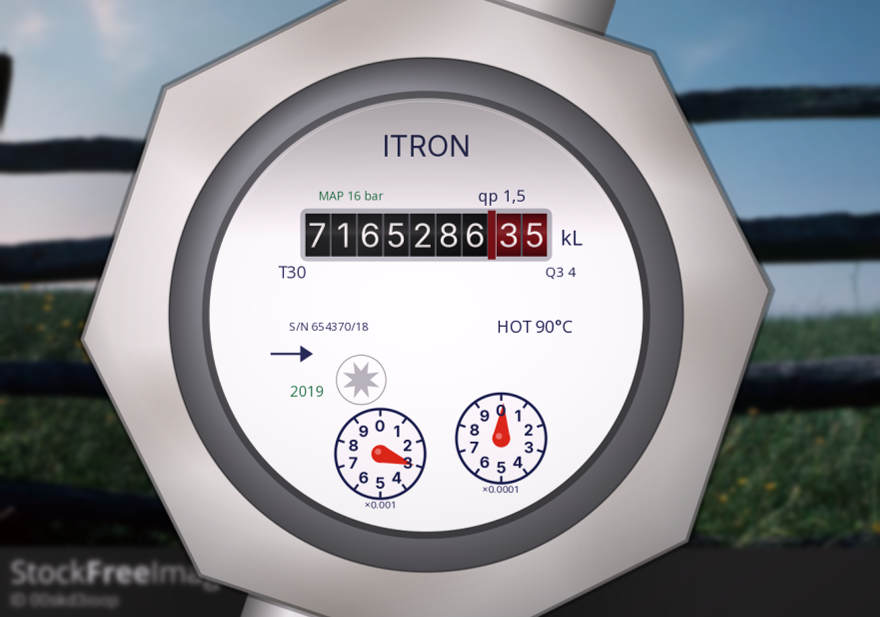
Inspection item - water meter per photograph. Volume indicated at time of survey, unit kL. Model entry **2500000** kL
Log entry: **7165286.3530** kL
